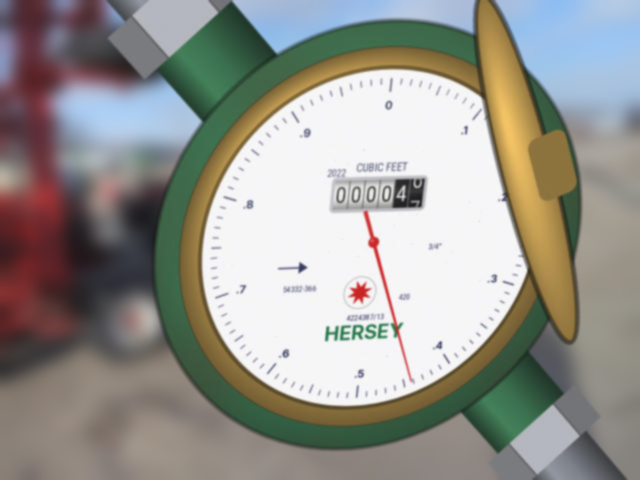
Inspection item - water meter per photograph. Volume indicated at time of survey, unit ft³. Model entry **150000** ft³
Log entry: **46.44** ft³
